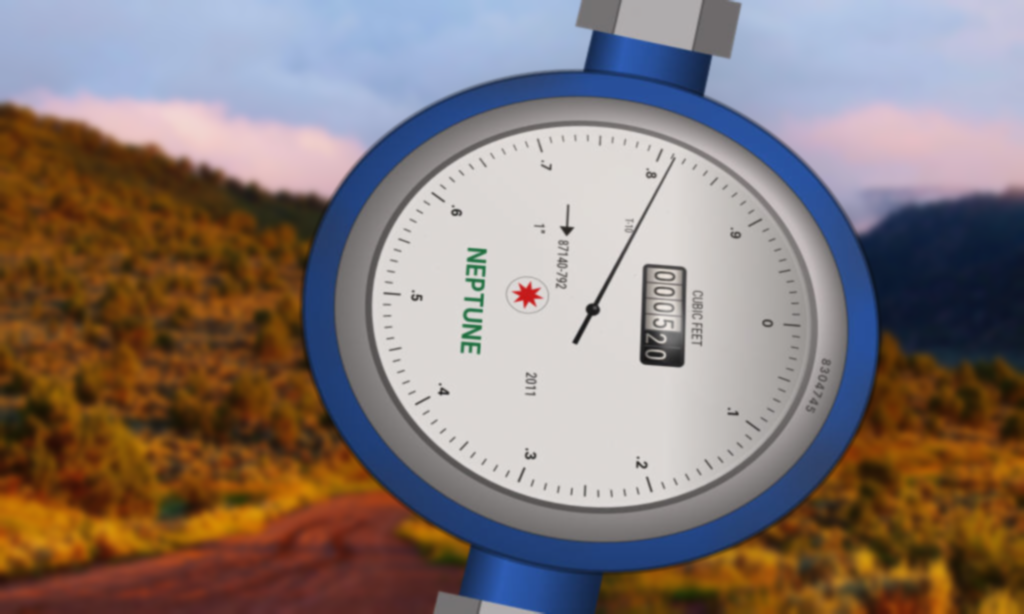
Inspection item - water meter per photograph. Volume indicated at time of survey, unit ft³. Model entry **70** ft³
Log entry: **519.81** ft³
